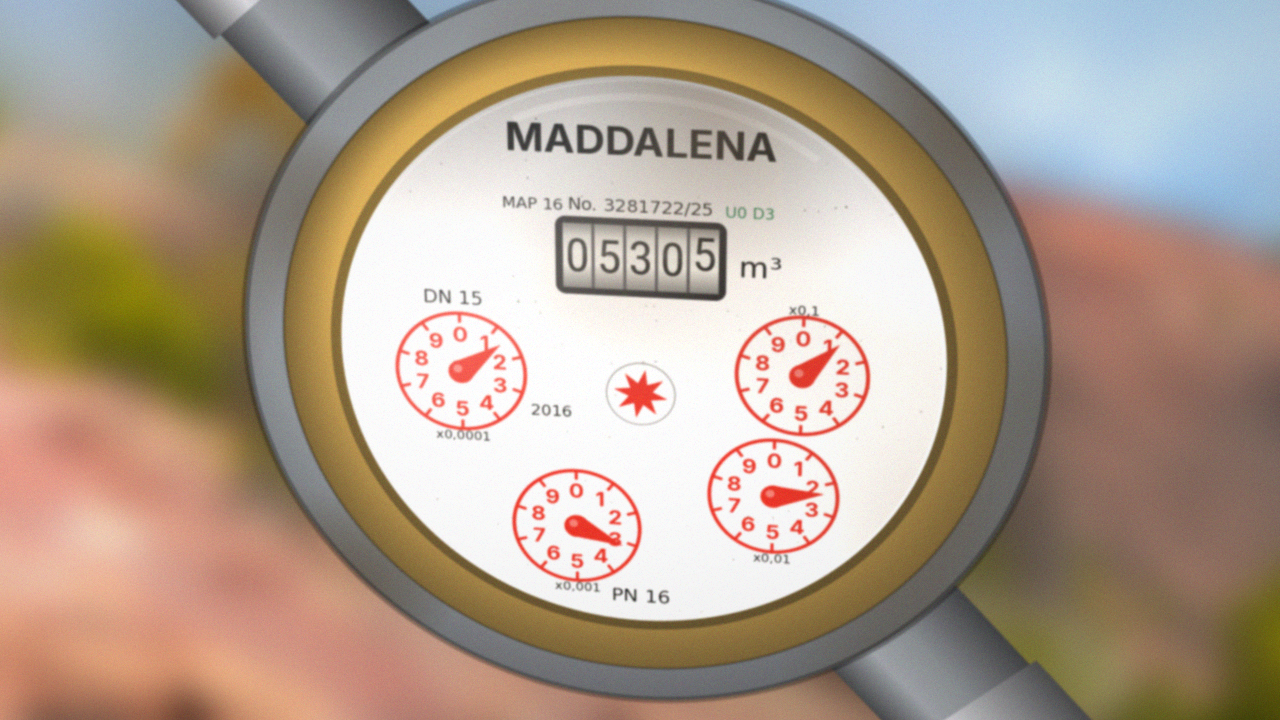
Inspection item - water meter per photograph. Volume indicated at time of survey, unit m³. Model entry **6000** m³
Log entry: **5305.1231** m³
